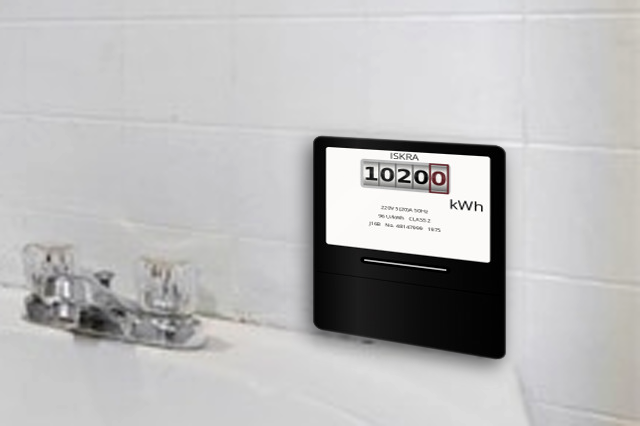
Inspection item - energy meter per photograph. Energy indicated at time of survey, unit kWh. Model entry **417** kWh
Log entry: **1020.0** kWh
